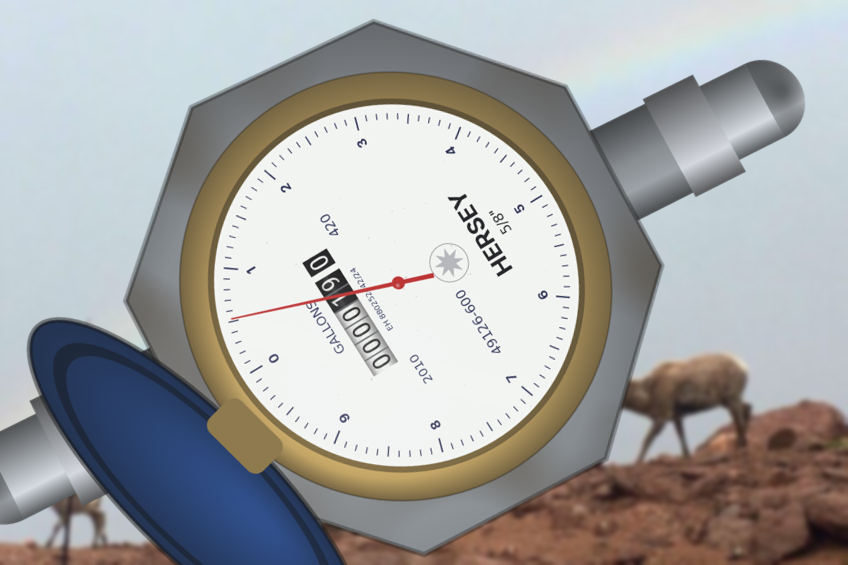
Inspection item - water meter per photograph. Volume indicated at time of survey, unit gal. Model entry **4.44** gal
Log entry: **190.5** gal
